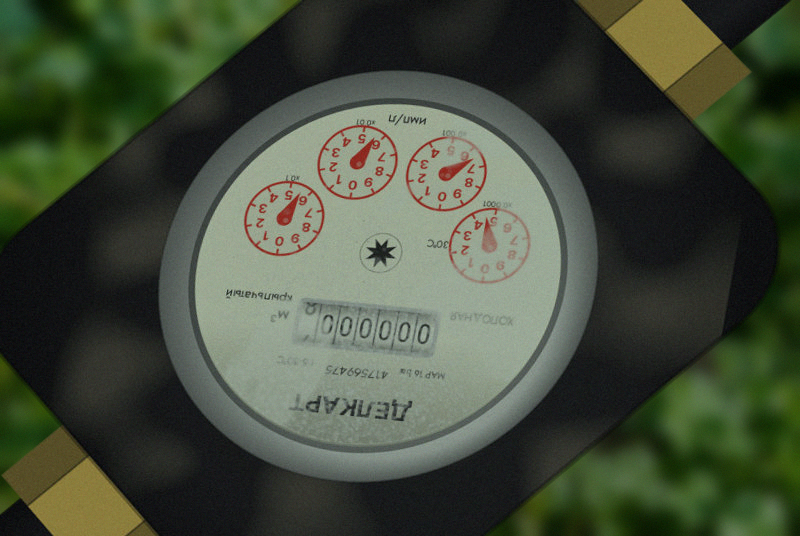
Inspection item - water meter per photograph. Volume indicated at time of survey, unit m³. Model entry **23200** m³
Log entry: **7.5564** m³
